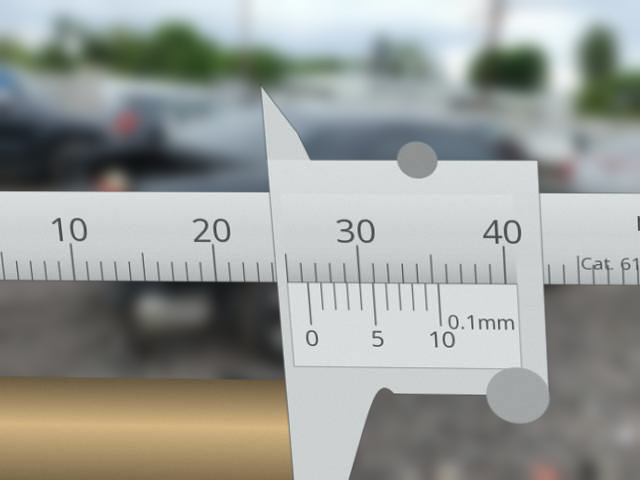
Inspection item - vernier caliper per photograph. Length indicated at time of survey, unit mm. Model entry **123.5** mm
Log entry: **26.4** mm
